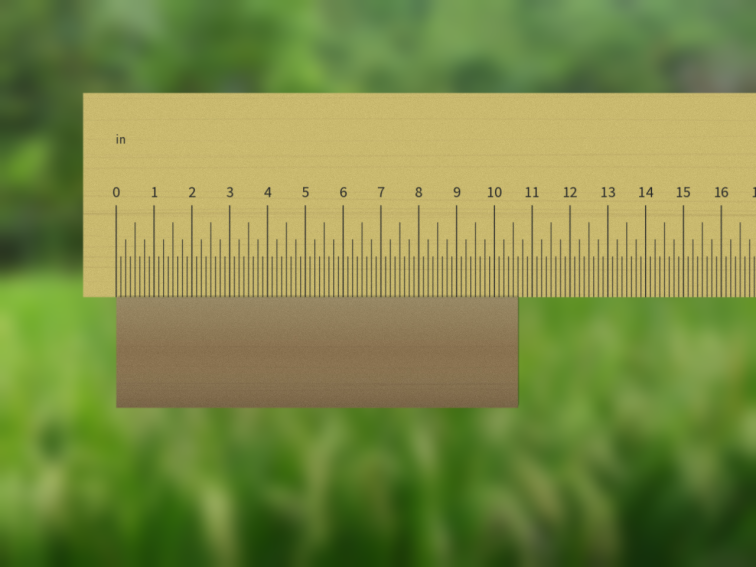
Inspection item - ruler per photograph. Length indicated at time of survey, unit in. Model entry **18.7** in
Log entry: **10.625** in
